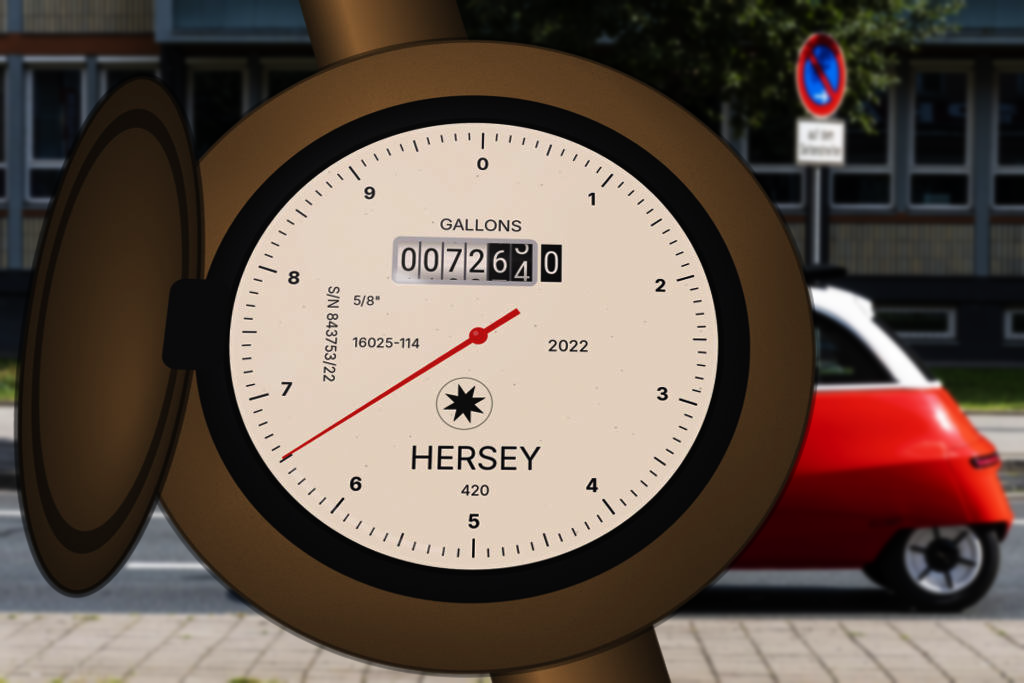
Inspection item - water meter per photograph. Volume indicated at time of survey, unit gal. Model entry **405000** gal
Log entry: **72636.5** gal
